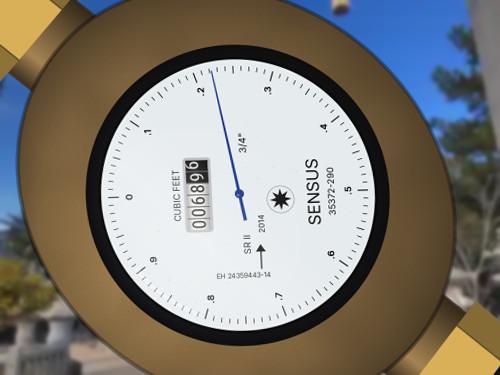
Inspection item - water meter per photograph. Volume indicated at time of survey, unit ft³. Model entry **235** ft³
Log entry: **6896.22** ft³
